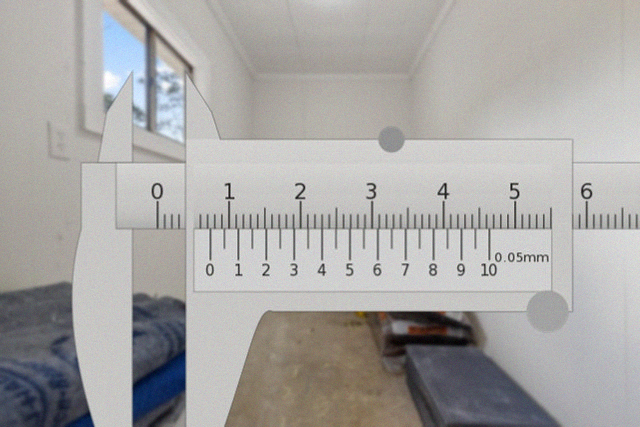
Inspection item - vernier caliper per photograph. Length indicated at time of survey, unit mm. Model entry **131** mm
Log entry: **7.4** mm
